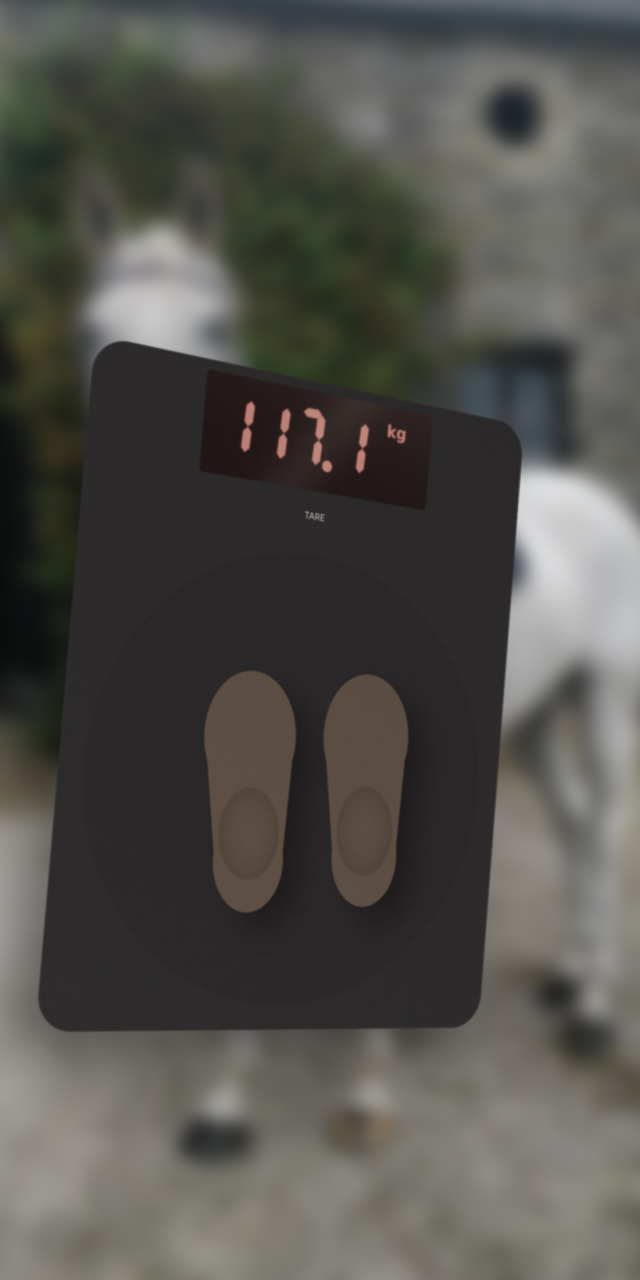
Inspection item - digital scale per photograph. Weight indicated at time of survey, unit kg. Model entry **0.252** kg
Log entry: **117.1** kg
